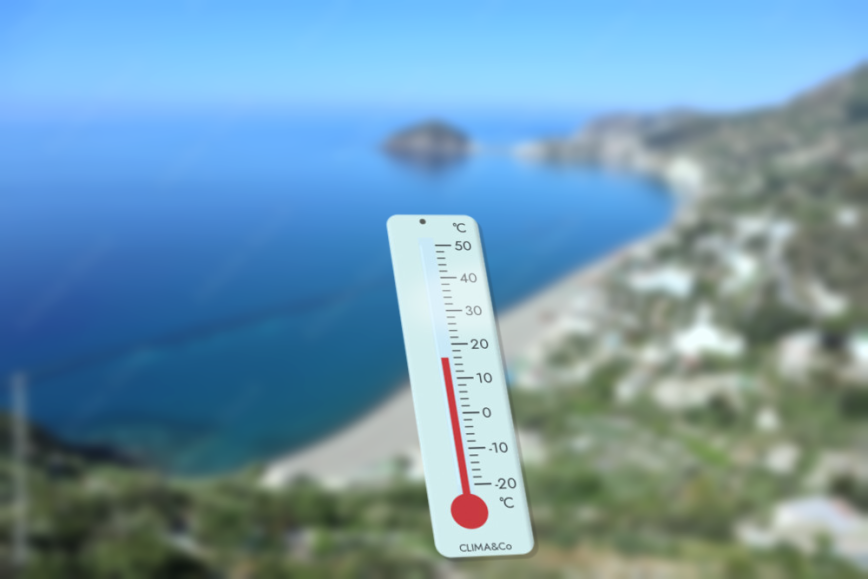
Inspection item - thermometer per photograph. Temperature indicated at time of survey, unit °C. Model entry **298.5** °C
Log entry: **16** °C
